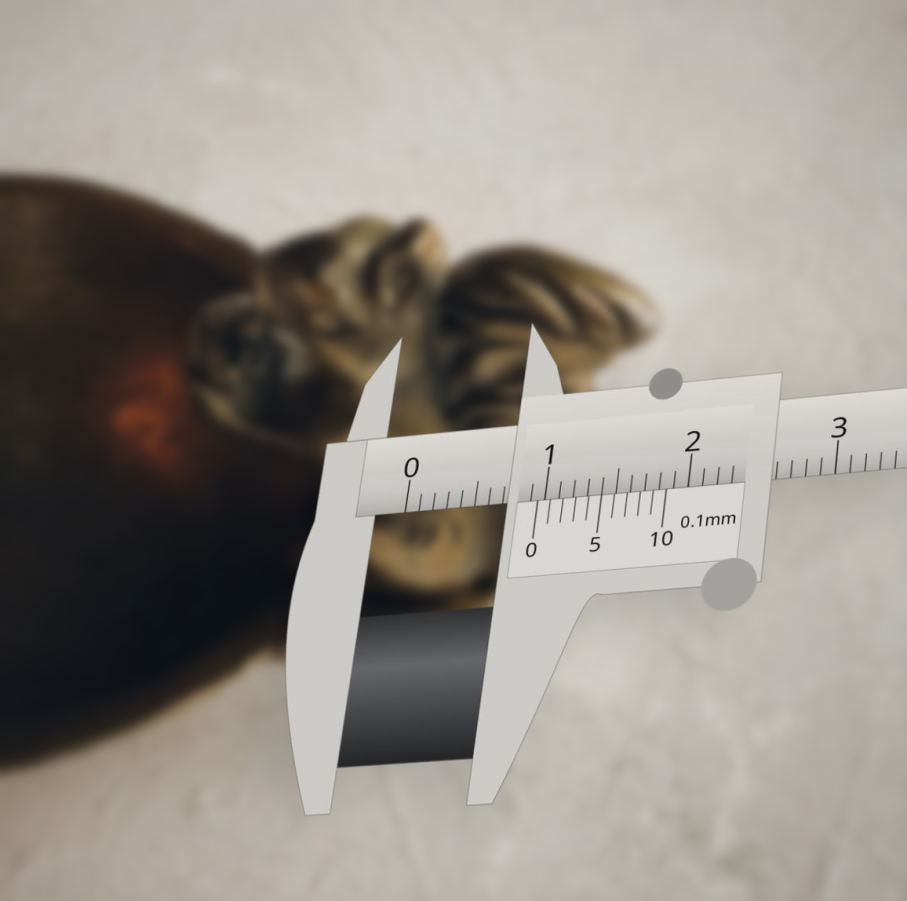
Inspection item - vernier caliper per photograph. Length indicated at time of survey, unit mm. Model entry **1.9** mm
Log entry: **9.5** mm
